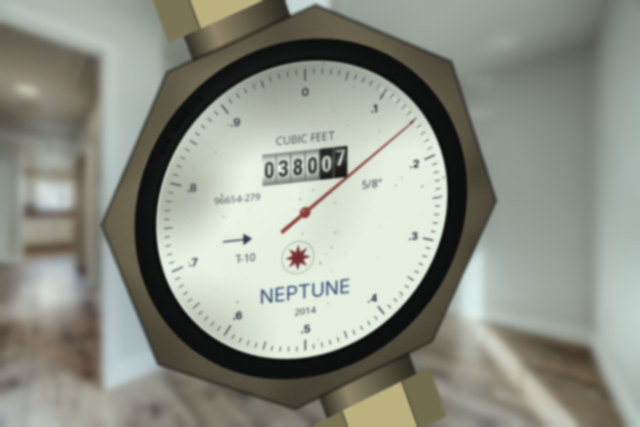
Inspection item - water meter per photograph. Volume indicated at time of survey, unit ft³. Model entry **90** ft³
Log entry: **38007.15** ft³
